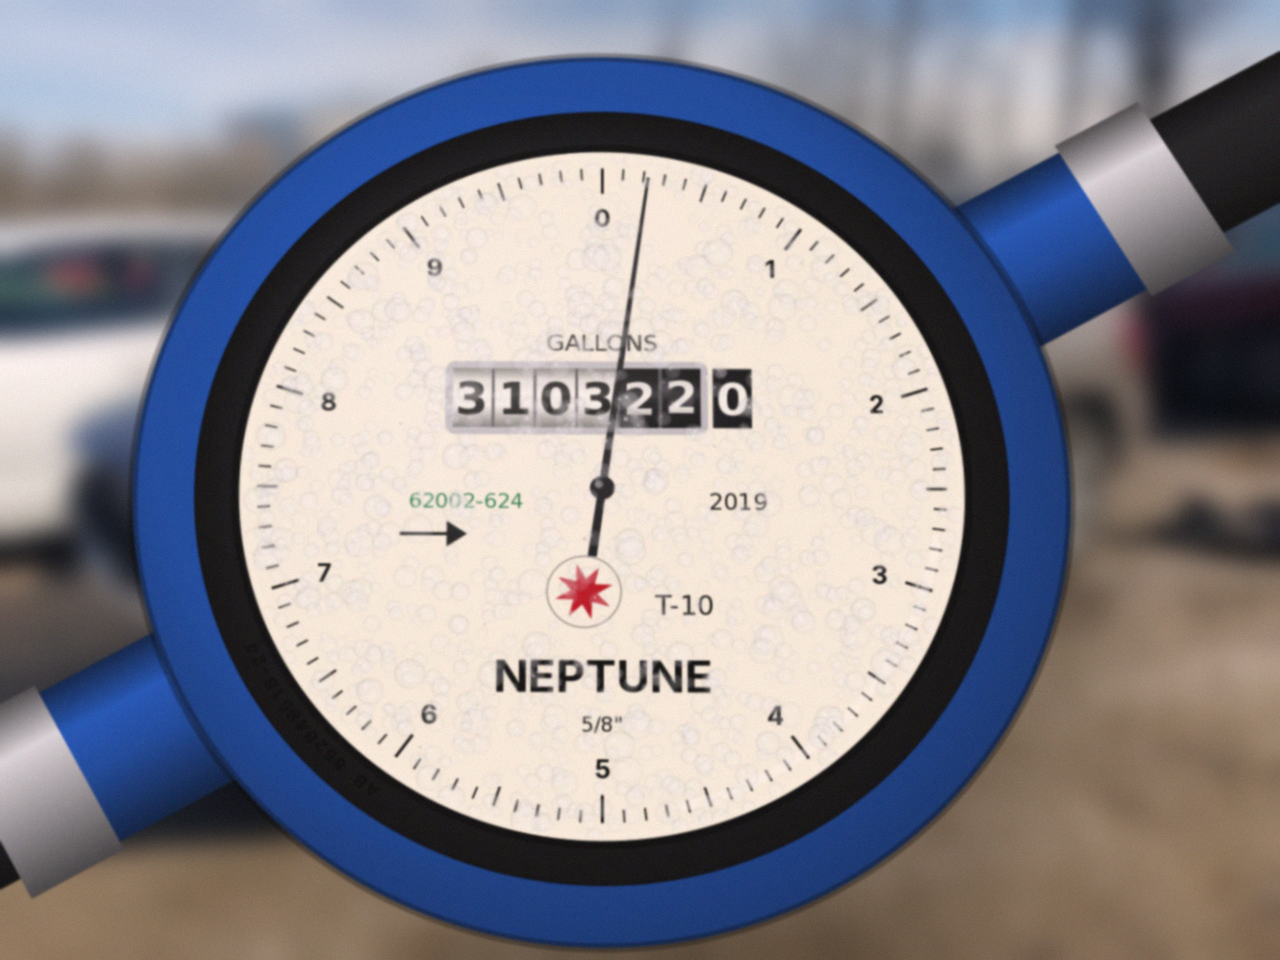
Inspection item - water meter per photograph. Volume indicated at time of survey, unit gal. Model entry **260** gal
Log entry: **3103220.2** gal
